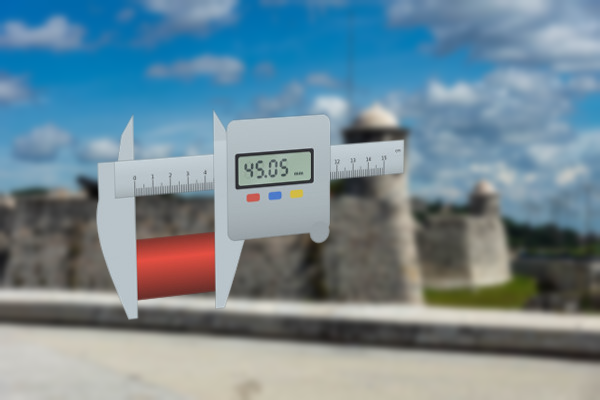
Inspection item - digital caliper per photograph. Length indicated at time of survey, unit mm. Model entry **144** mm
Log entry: **45.05** mm
